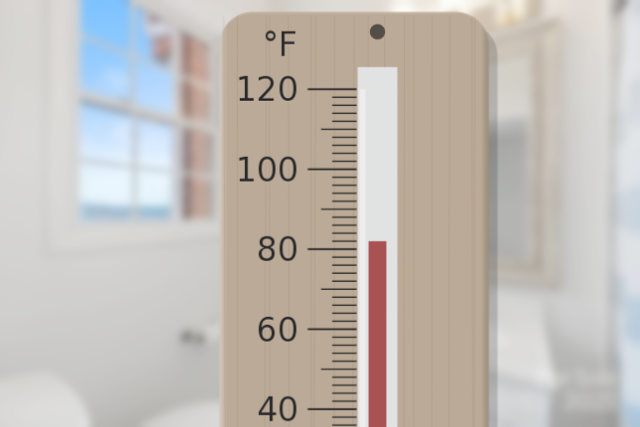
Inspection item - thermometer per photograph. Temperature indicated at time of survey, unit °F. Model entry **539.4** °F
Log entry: **82** °F
